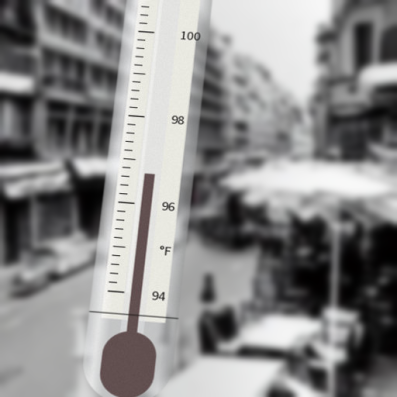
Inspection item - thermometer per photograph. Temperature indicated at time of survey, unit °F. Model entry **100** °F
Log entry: **96.7** °F
